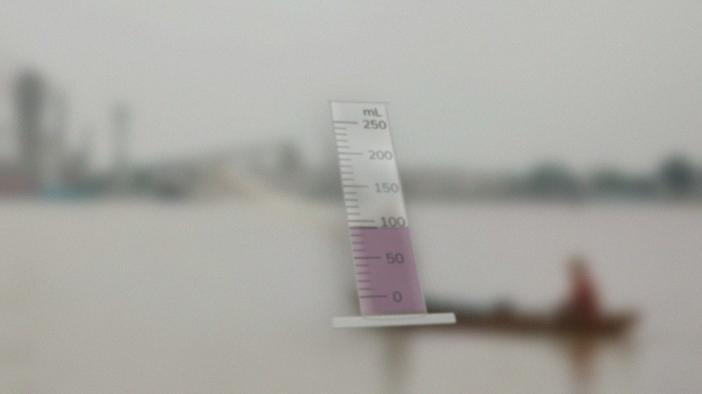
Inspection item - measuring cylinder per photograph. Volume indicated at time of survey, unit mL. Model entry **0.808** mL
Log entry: **90** mL
